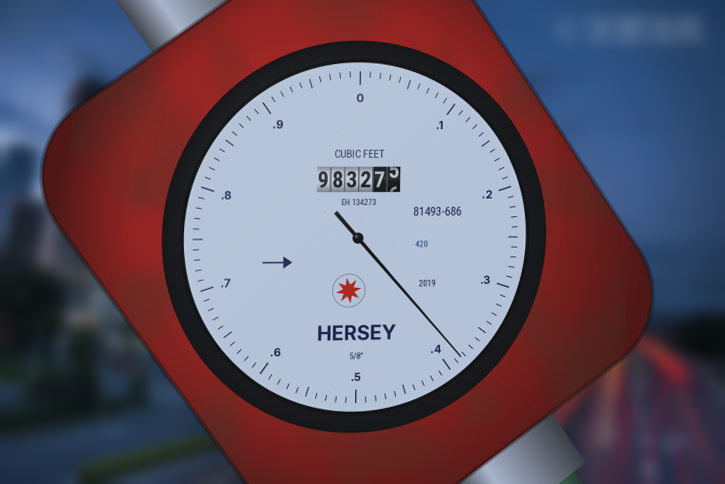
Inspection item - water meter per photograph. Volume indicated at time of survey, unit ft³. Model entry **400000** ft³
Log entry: **983275.38** ft³
